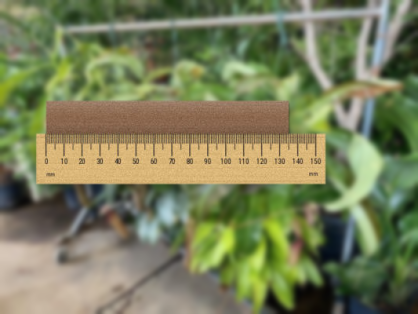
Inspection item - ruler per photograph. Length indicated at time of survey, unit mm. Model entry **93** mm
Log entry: **135** mm
